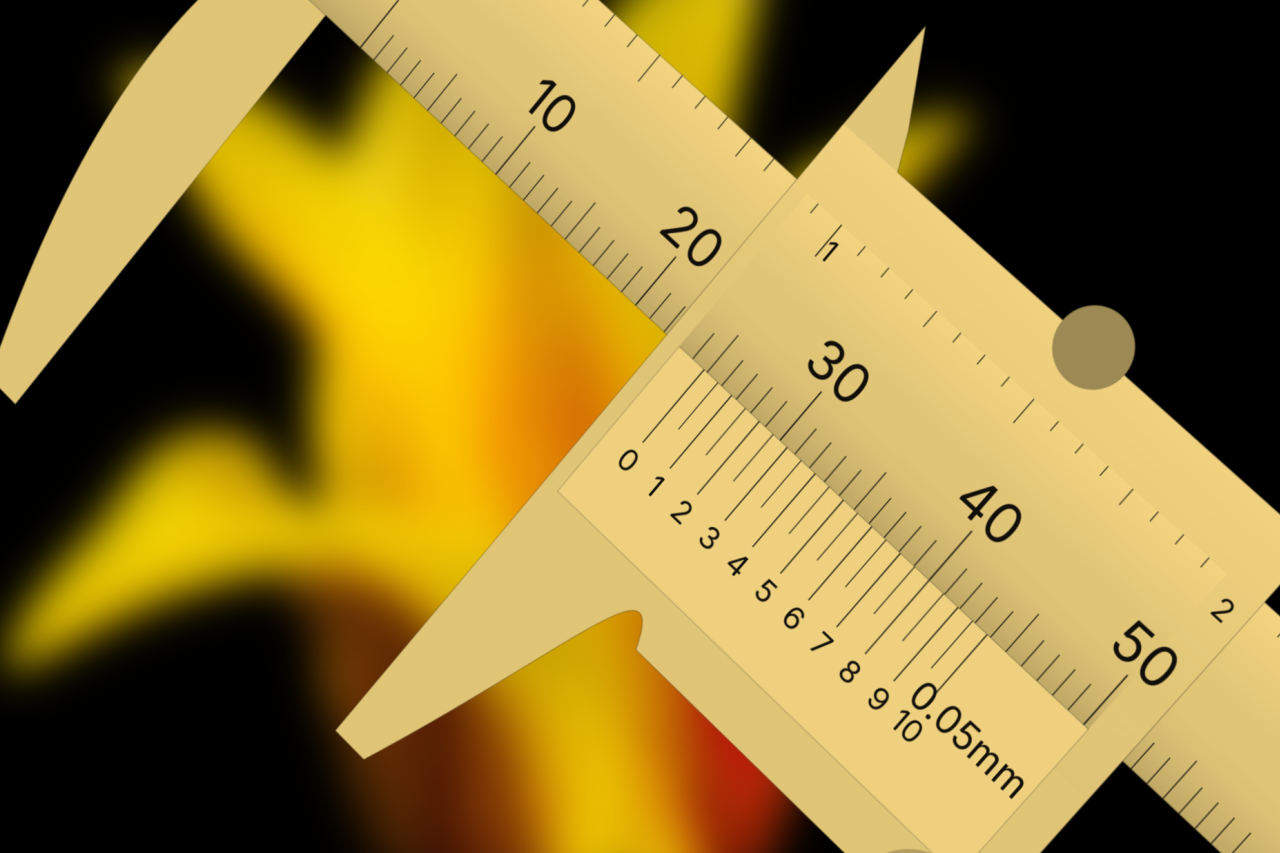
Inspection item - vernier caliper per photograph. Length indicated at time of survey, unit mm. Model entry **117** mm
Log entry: **24.8** mm
